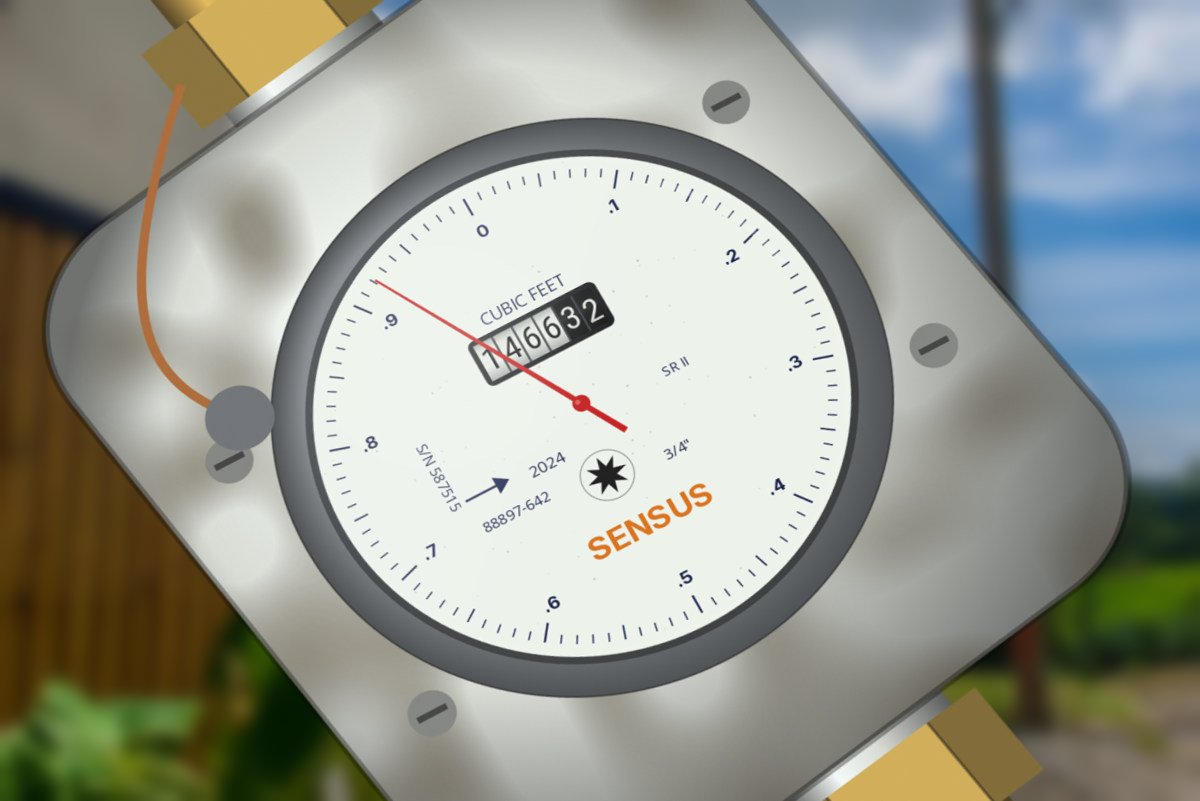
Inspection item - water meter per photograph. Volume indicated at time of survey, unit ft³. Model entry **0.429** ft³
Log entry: **146631.92** ft³
